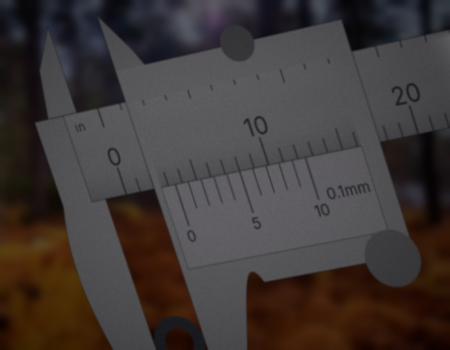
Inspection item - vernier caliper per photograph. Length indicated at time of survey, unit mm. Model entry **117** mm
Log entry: **3.5** mm
